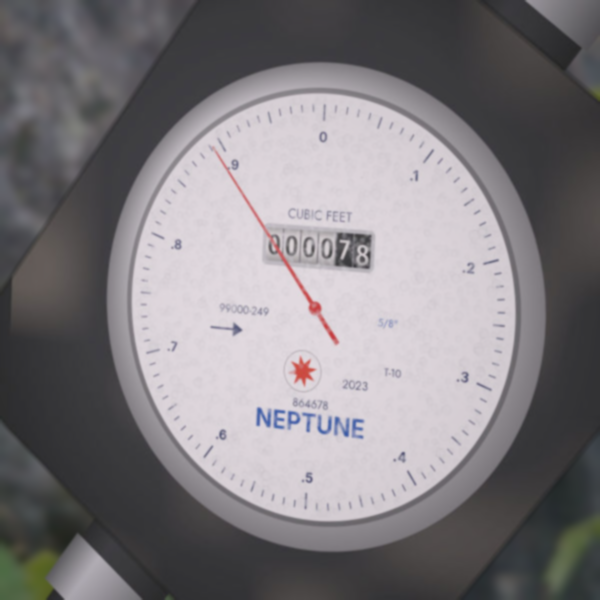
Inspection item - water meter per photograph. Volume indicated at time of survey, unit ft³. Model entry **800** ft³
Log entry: **77.89** ft³
